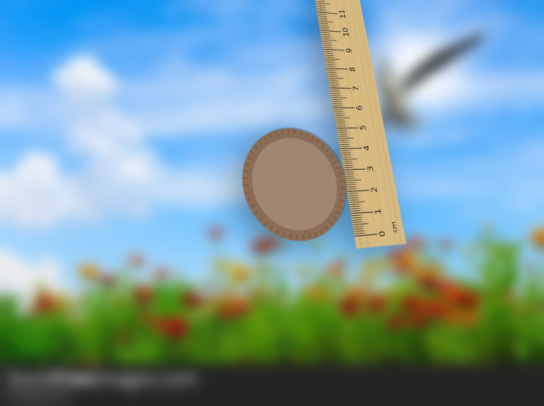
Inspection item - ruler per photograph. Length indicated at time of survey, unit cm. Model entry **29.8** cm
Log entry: **5** cm
